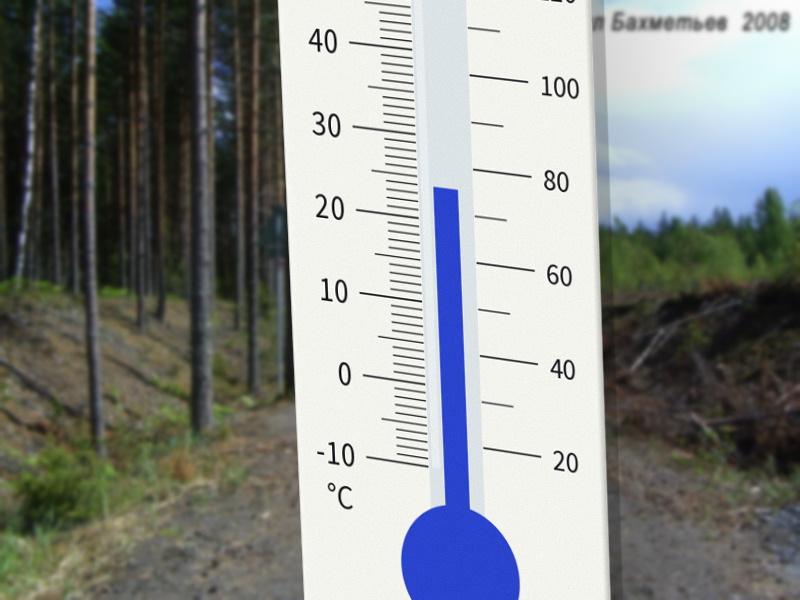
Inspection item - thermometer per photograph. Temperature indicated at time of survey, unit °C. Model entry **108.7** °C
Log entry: **24** °C
